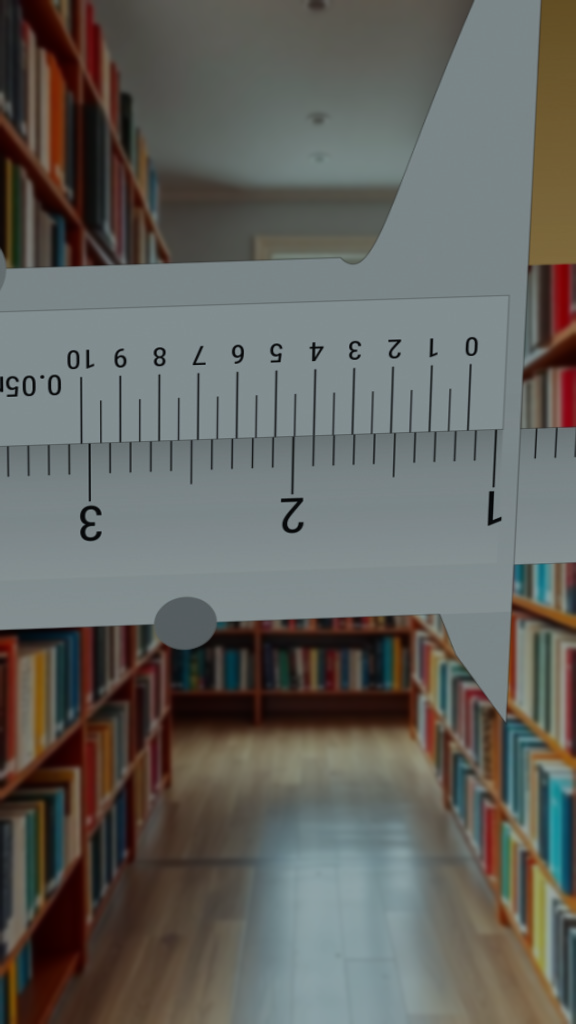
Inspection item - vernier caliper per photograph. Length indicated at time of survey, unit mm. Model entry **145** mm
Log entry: **11.4** mm
